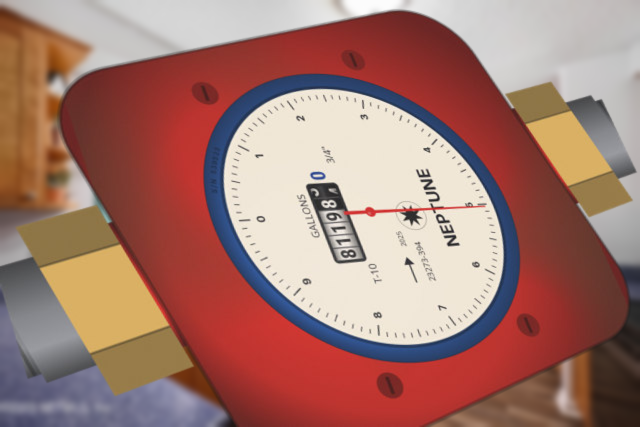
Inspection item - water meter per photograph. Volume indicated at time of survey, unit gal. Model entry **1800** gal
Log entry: **8119835.0** gal
